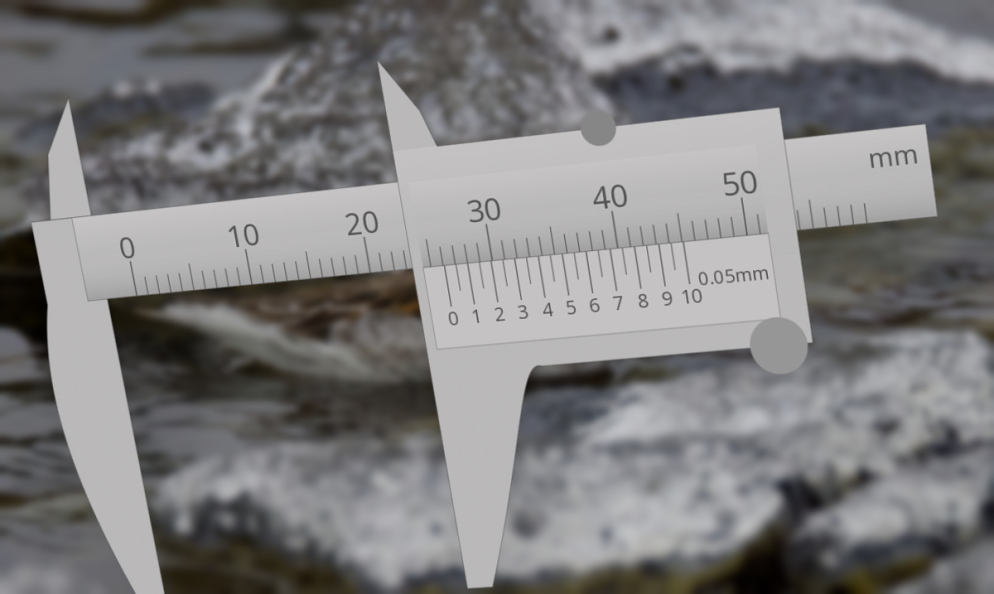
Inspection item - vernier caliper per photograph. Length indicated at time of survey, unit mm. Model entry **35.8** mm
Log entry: **26.1** mm
